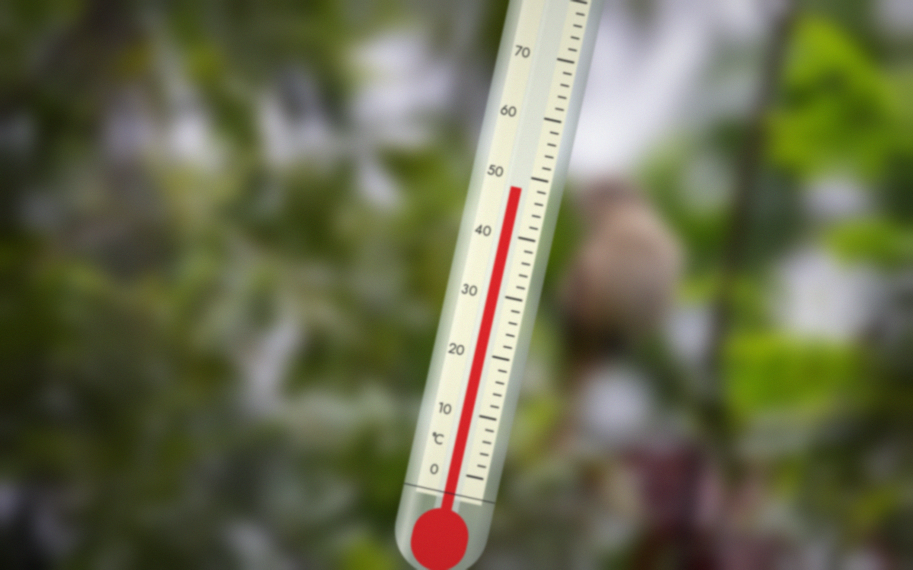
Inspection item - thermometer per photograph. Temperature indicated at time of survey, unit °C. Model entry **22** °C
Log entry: **48** °C
